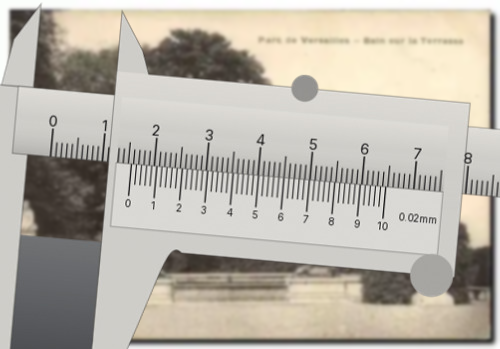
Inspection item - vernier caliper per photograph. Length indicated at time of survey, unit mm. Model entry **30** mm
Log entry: **15.6** mm
